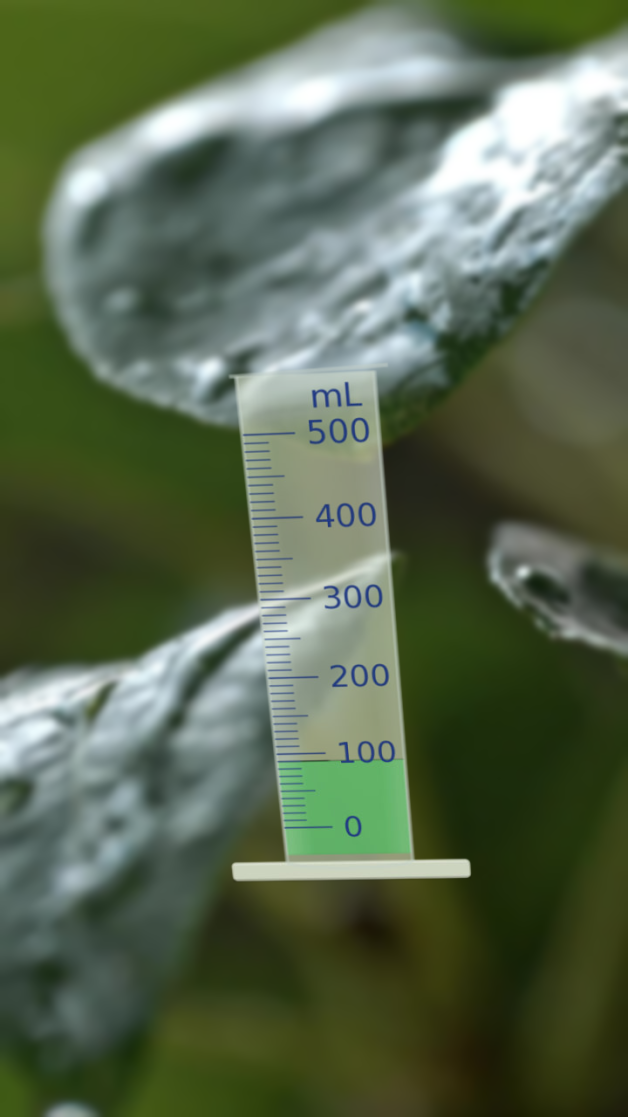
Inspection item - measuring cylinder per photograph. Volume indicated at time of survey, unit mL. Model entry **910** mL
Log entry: **90** mL
